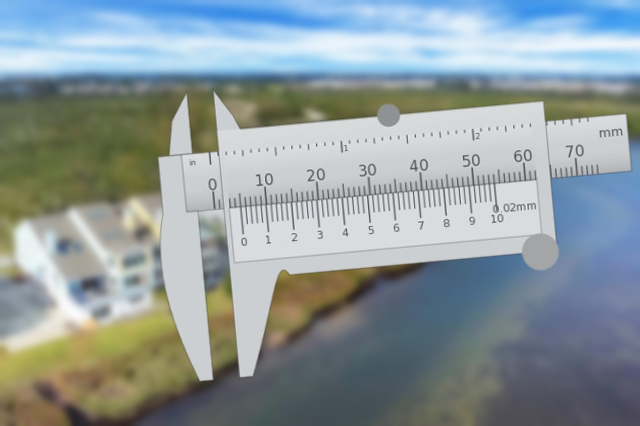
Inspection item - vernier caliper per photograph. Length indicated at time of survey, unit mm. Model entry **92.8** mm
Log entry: **5.0** mm
